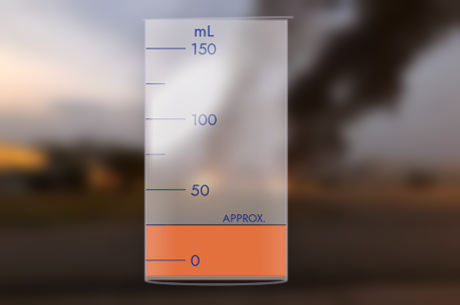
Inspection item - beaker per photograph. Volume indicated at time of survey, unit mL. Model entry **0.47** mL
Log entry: **25** mL
